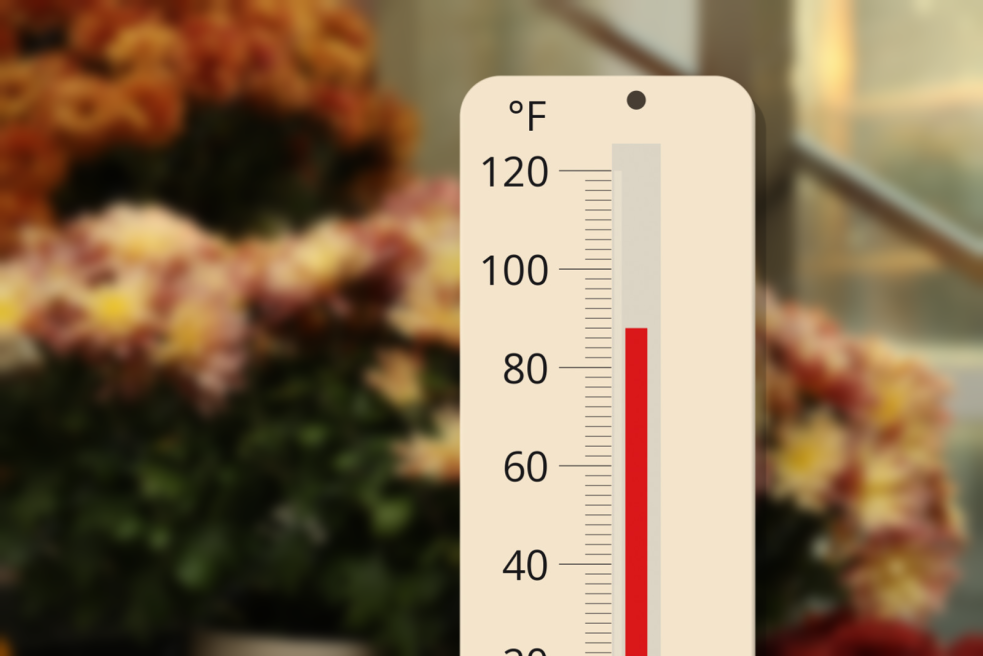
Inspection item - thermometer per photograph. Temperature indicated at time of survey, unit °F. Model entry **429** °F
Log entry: **88** °F
